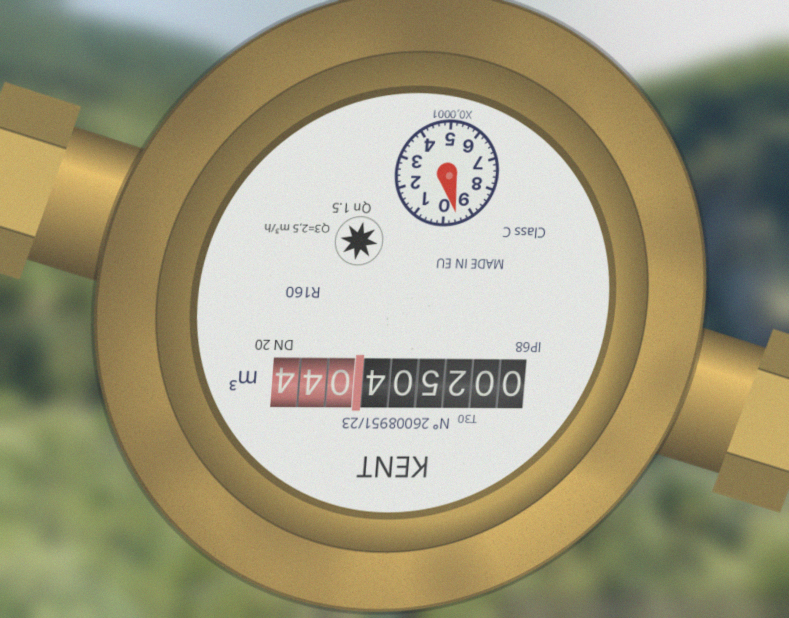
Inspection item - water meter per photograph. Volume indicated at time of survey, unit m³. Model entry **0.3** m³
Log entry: **2504.0439** m³
